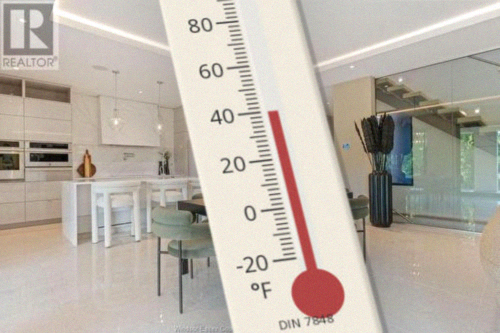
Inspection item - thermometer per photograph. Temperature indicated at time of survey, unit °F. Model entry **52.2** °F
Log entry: **40** °F
